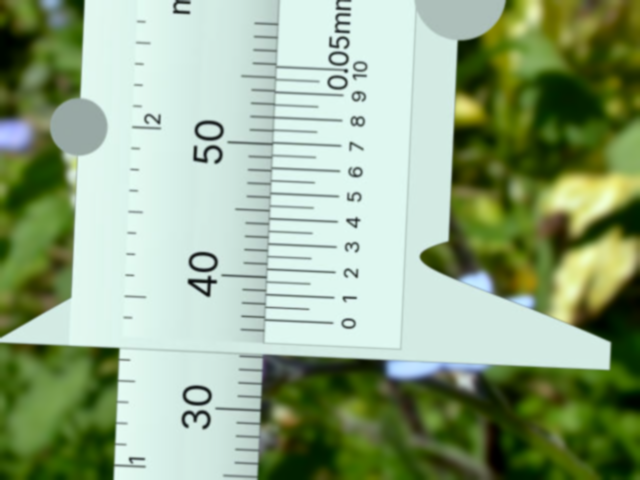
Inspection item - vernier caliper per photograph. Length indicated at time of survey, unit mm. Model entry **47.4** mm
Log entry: **36.8** mm
